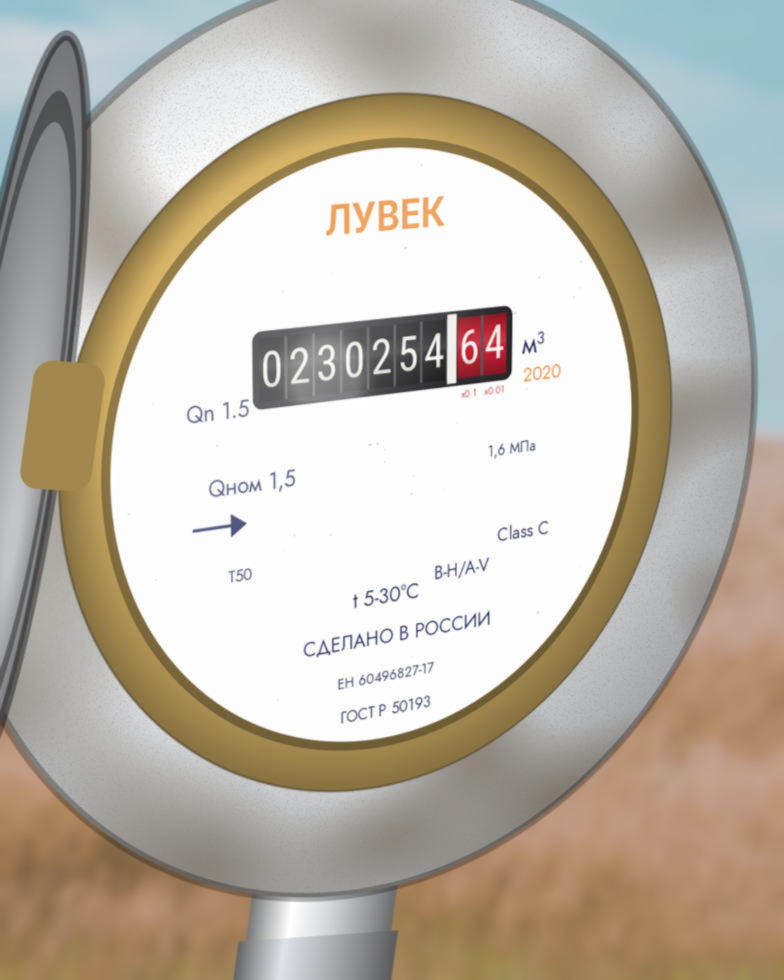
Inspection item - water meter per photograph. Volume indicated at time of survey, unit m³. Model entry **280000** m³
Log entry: **230254.64** m³
